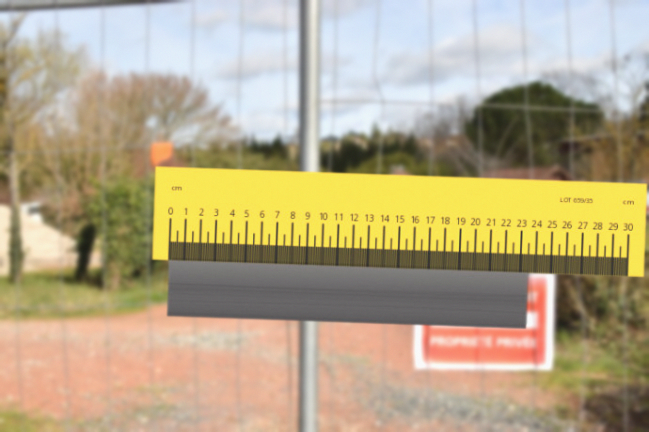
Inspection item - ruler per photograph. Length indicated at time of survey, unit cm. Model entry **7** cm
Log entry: **23.5** cm
